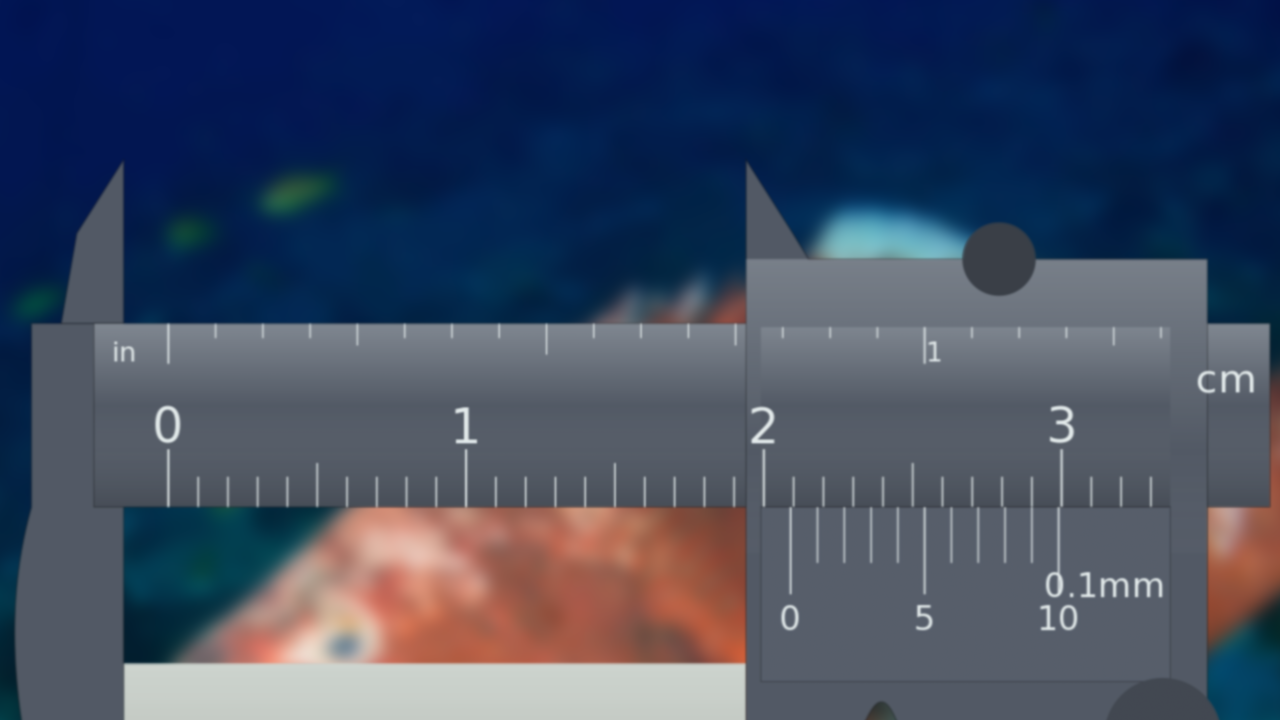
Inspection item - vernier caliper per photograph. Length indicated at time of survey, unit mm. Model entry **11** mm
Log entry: **20.9** mm
